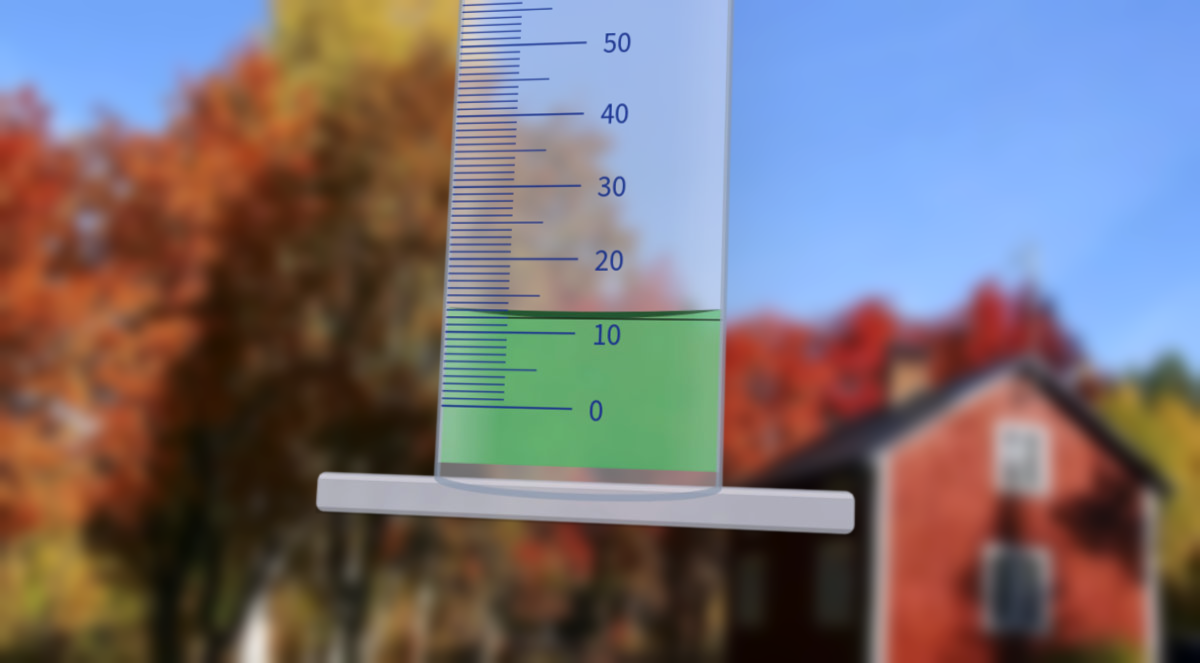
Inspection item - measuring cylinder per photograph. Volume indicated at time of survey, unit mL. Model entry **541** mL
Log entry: **12** mL
